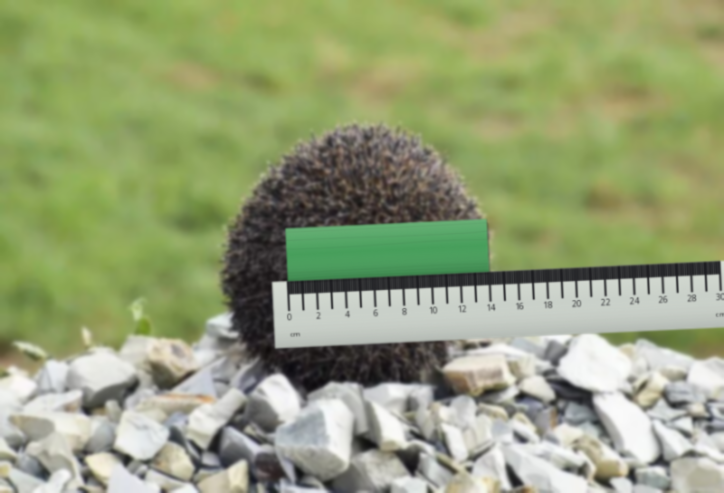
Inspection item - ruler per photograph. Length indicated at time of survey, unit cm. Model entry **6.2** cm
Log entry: **14** cm
